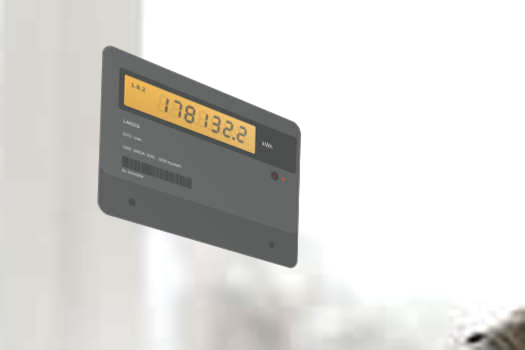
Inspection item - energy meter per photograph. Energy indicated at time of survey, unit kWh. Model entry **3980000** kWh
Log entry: **178132.2** kWh
